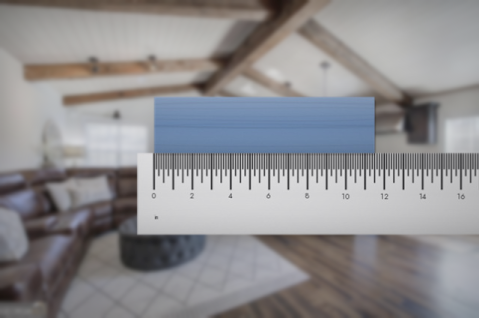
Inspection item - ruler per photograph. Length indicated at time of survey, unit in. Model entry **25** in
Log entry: **11.5** in
